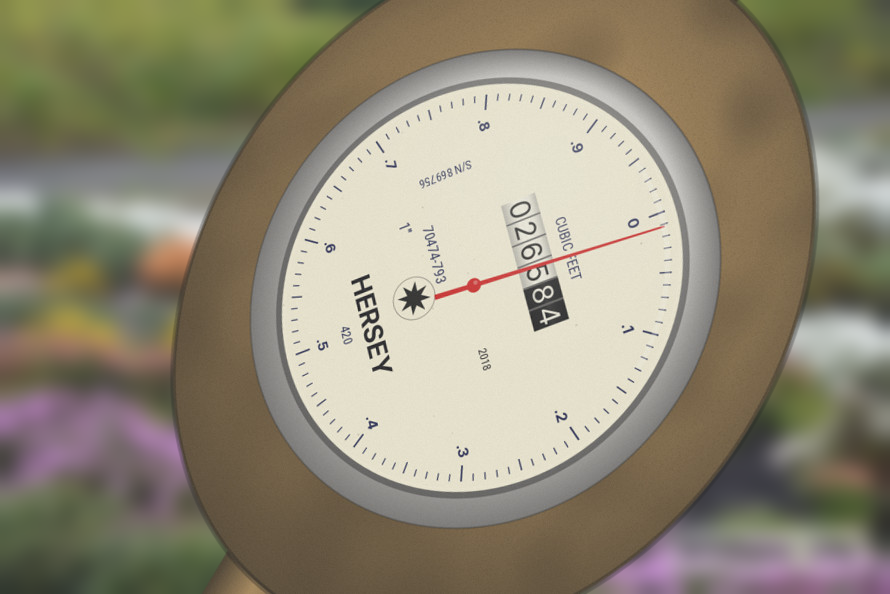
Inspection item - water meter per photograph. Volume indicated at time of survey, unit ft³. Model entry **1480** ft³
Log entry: **26584.01** ft³
